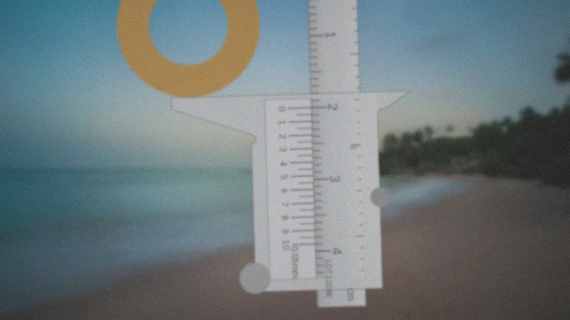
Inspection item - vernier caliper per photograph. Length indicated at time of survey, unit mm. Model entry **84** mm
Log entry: **20.0** mm
